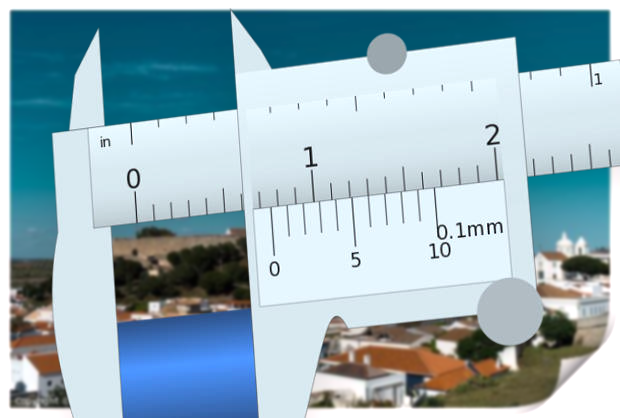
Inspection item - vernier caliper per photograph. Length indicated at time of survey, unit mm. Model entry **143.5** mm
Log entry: **7.6** mm
